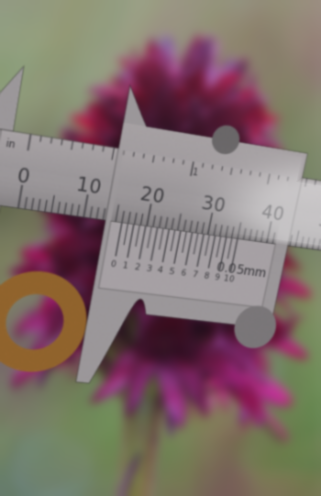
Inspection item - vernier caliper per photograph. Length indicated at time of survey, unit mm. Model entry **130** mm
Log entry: **16.0** mm
